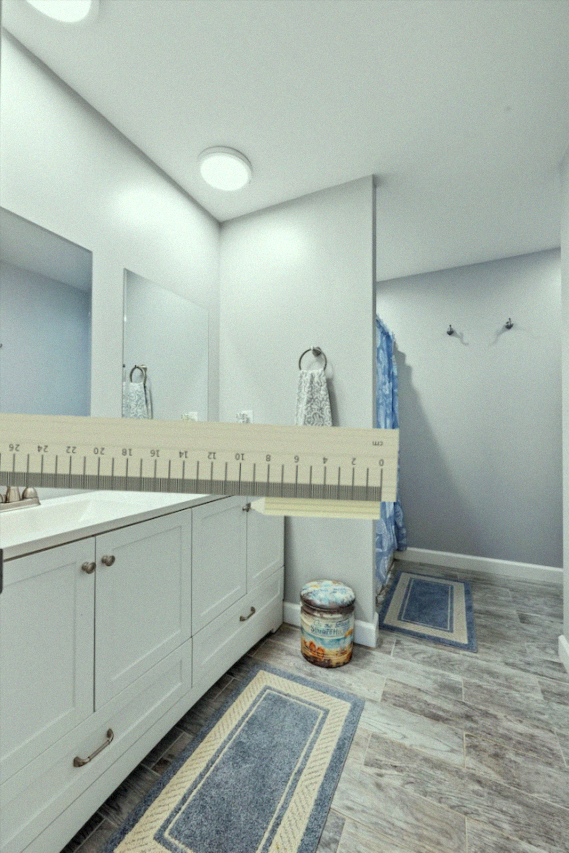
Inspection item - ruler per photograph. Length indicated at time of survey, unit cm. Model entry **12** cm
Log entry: **9.5** cm
